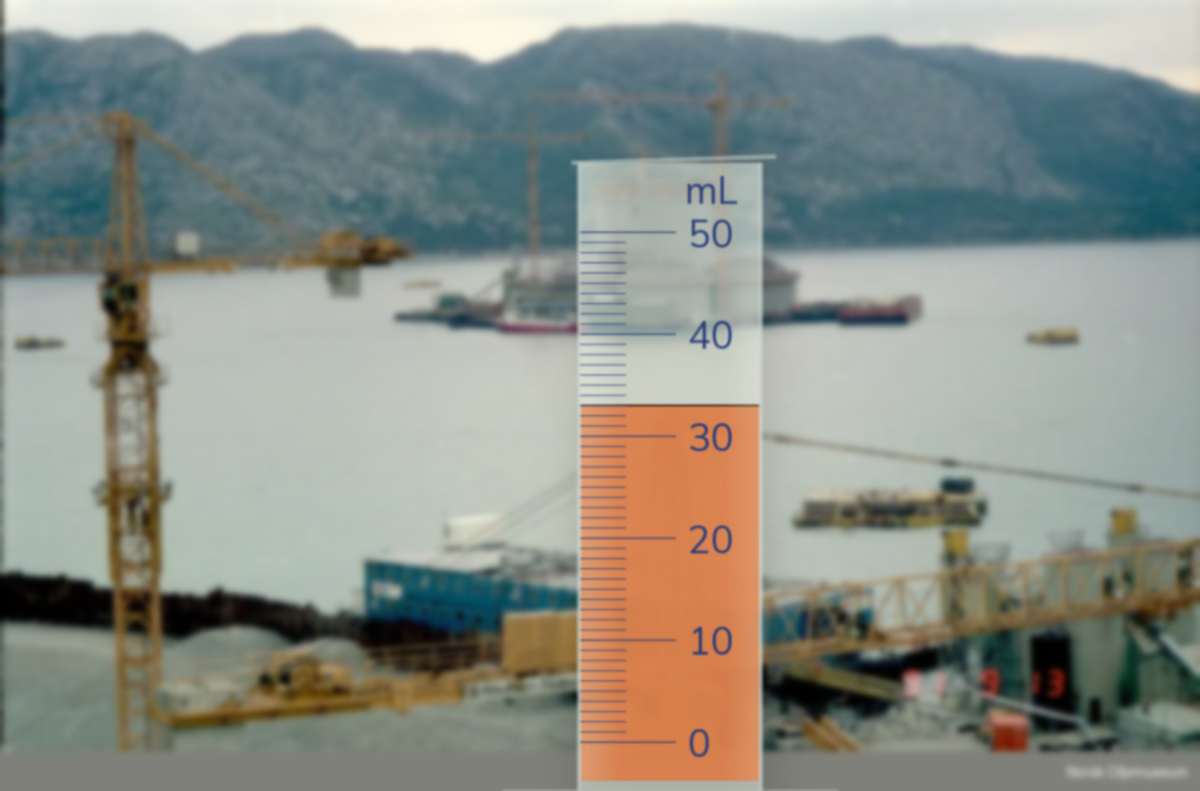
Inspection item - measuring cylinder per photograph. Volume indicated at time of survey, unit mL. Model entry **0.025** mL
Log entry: **33** mL
